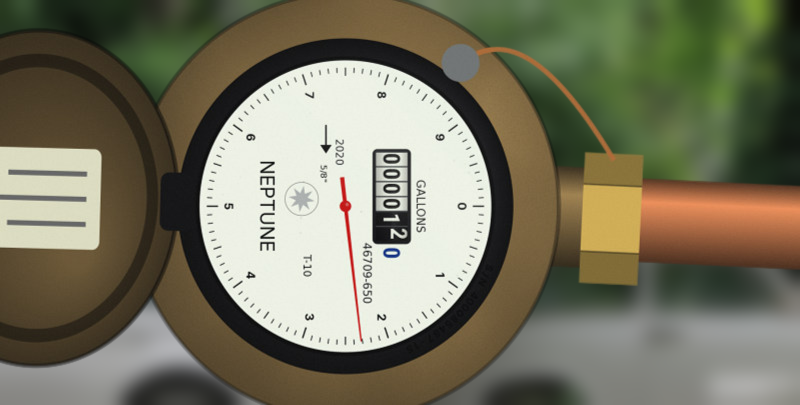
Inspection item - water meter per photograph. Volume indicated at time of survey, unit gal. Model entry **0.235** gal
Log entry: **122.3** gal
